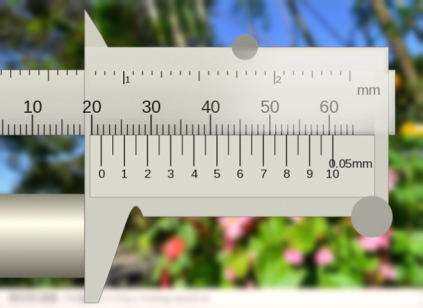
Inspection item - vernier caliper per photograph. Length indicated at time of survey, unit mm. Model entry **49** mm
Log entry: **21.6** mm
